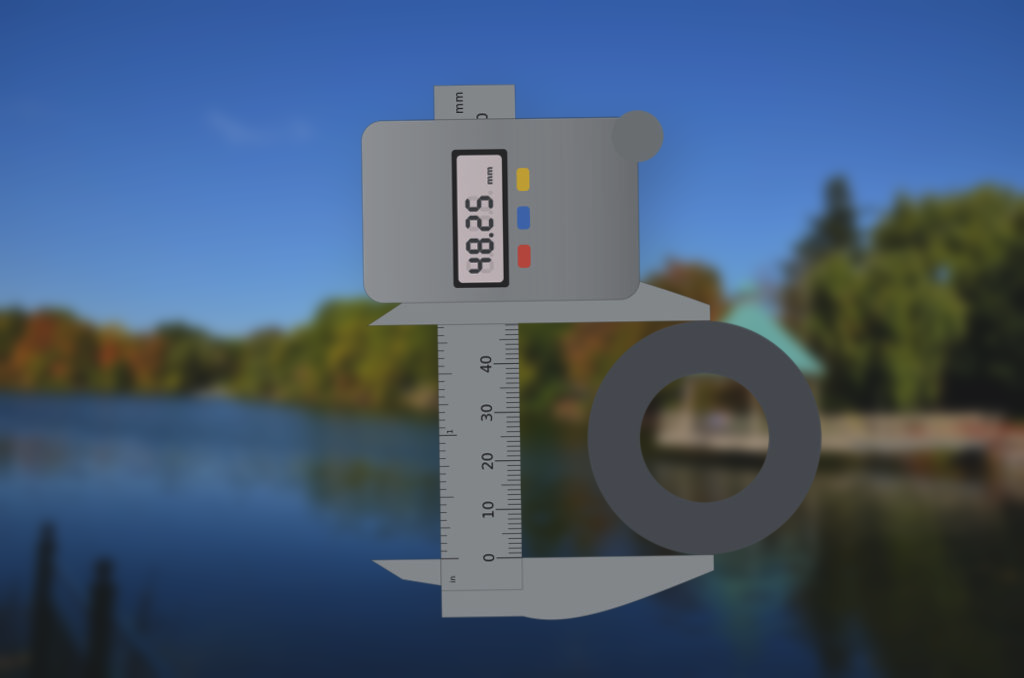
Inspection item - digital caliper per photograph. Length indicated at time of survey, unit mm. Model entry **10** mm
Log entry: **48.25** mm
